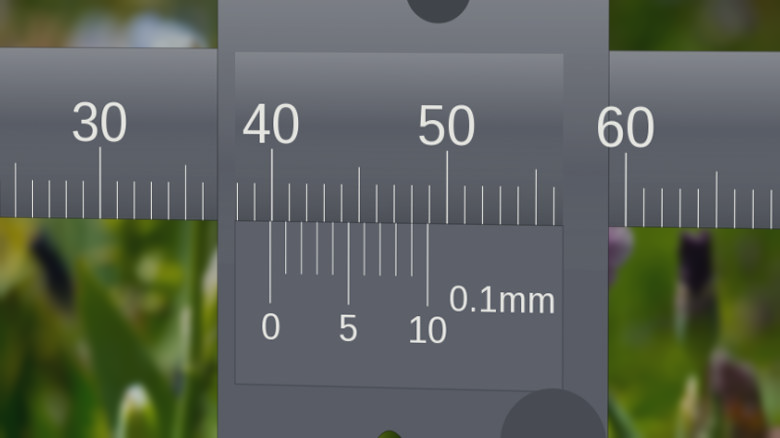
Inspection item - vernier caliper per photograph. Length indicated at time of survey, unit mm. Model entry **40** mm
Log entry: **39.9** mm
